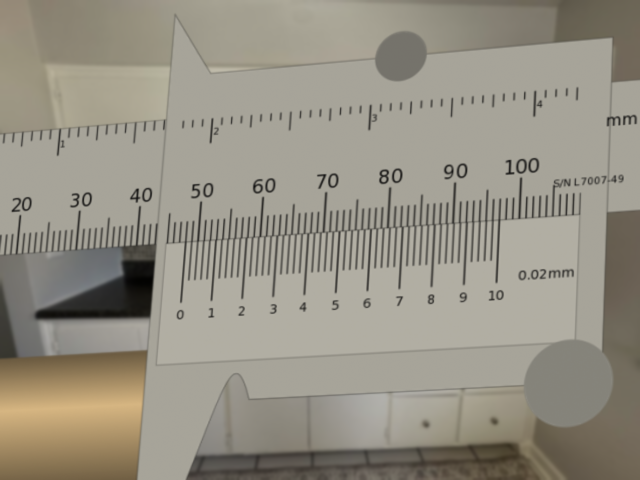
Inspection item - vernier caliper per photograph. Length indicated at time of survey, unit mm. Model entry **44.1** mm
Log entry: **48.0** mm
